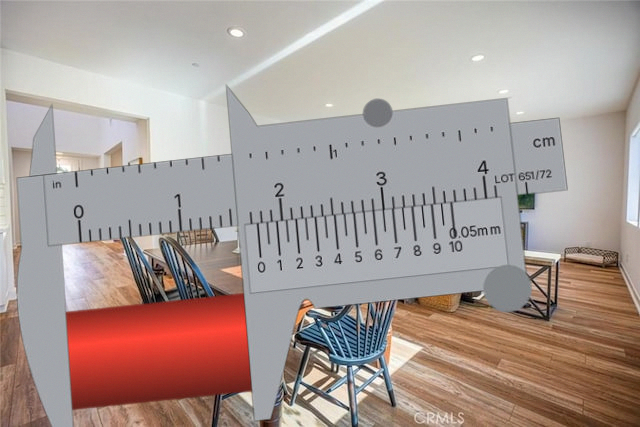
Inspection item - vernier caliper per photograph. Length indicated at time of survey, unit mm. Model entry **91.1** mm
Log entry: **17.6** mm
